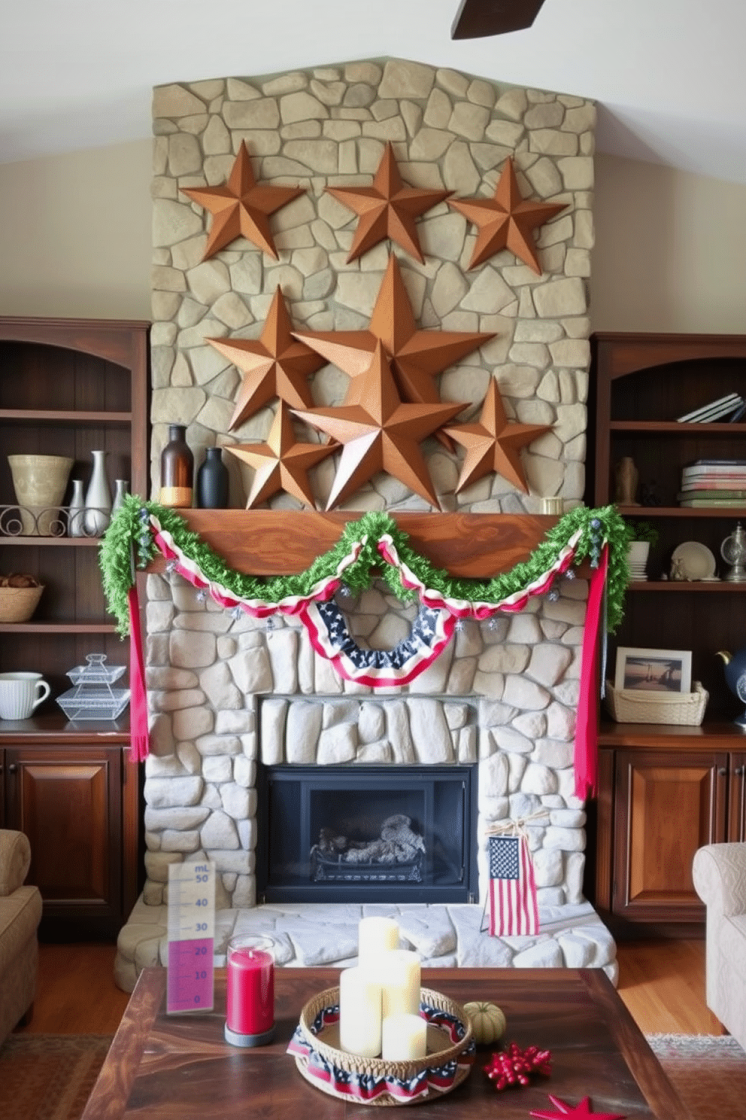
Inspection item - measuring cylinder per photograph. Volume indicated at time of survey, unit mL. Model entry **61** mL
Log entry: **25** mL
